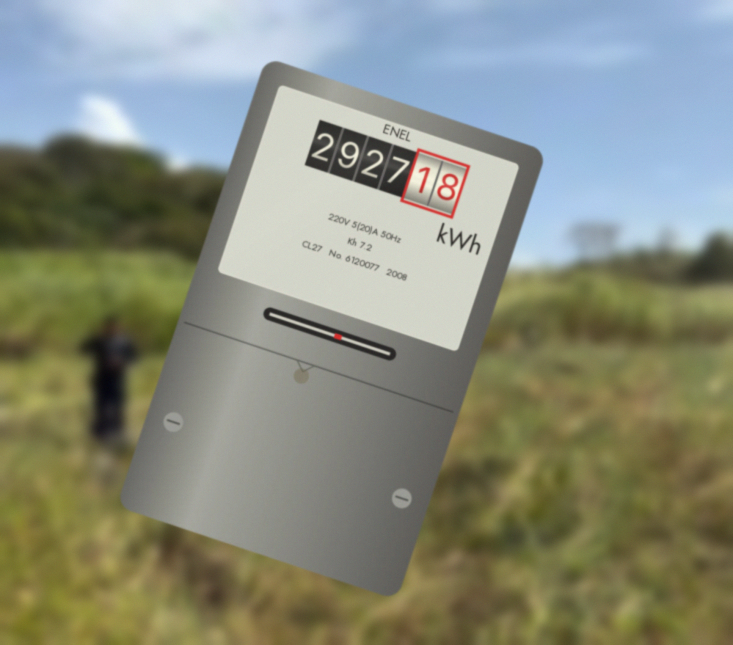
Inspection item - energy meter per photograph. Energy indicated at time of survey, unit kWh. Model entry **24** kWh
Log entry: **2927.18** kWh
